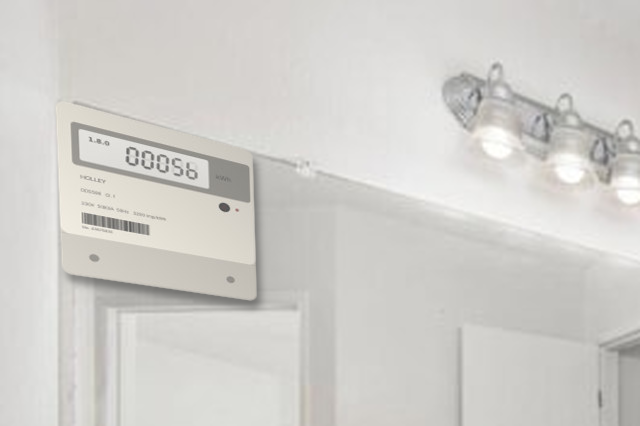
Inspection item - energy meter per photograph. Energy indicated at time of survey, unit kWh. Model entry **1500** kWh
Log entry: **56** kWh
